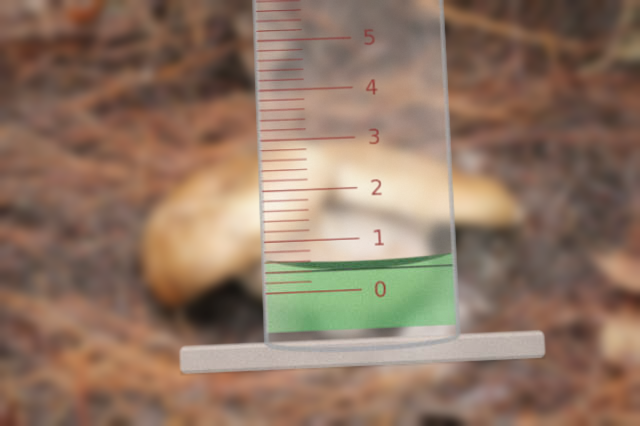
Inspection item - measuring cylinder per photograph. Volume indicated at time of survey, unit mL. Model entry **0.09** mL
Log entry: **0.4** mL
